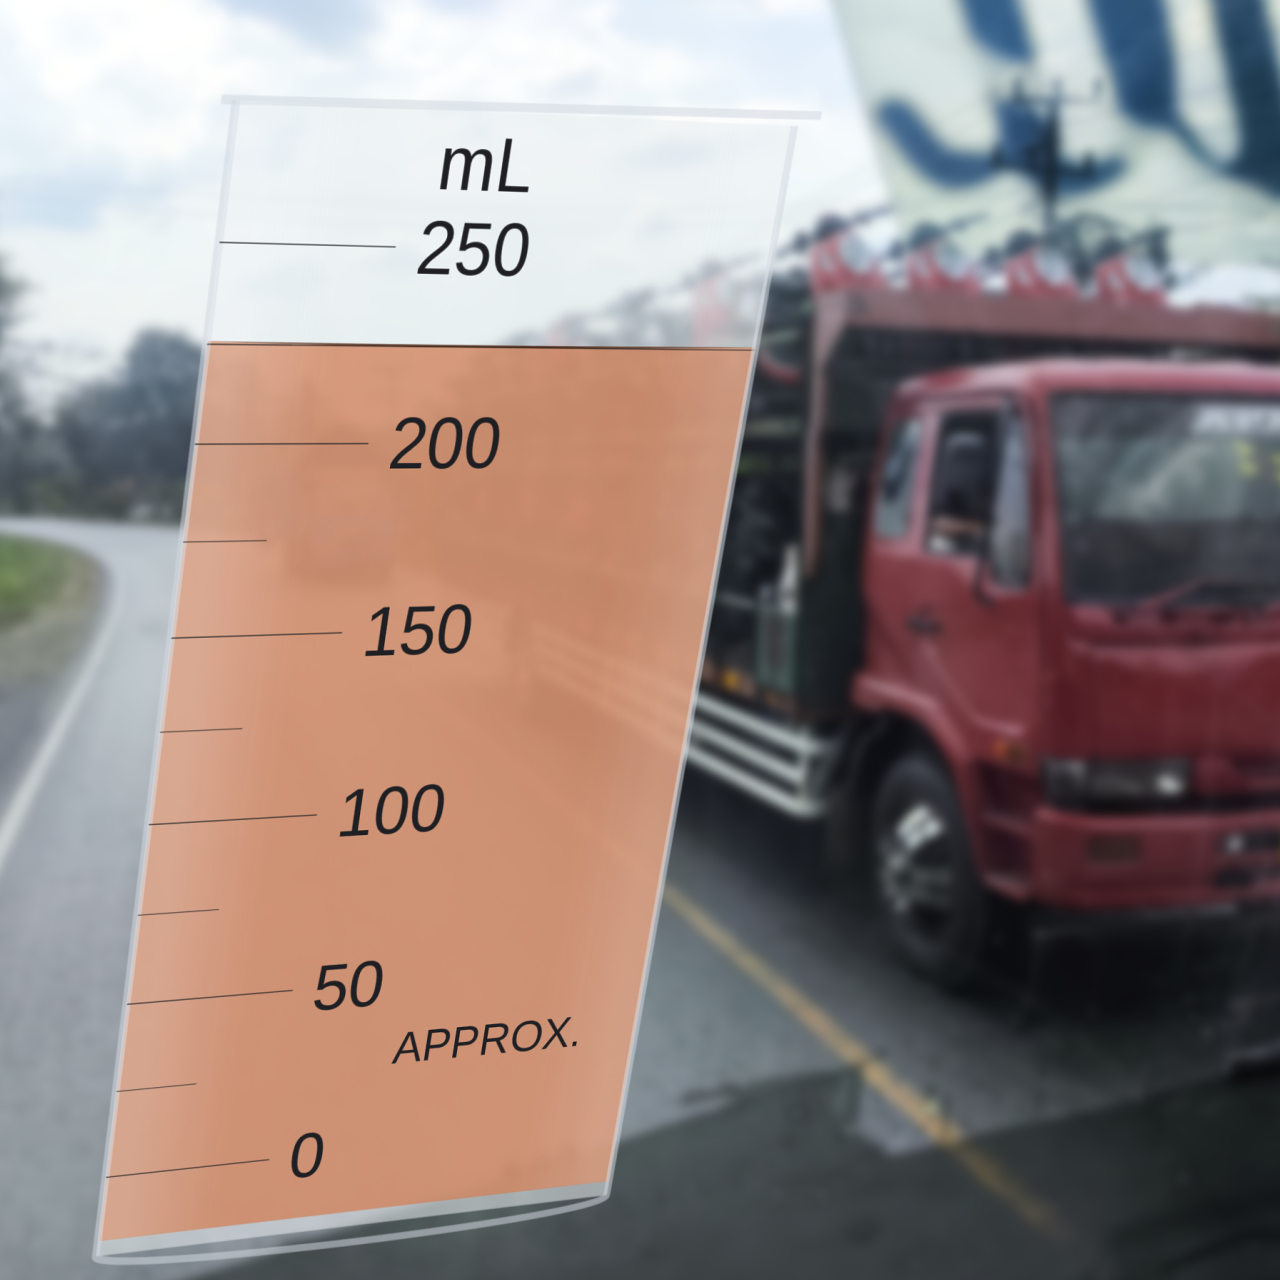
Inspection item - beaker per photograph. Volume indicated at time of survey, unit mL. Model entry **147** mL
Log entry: **225** mL
